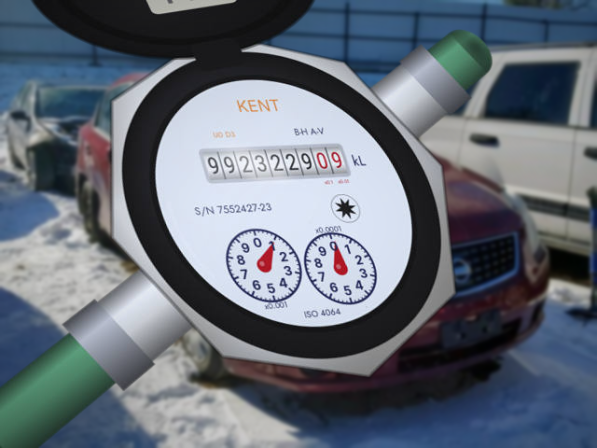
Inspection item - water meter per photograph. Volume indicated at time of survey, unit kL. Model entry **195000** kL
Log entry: **9923229.0910** kL
